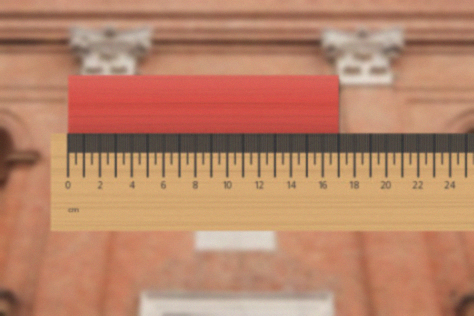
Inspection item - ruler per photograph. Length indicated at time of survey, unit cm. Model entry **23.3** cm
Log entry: **17** cm
